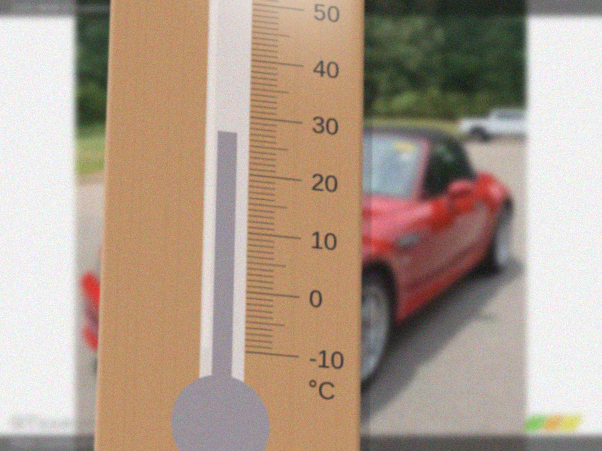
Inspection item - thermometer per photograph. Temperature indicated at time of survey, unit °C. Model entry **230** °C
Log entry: **27** °C
